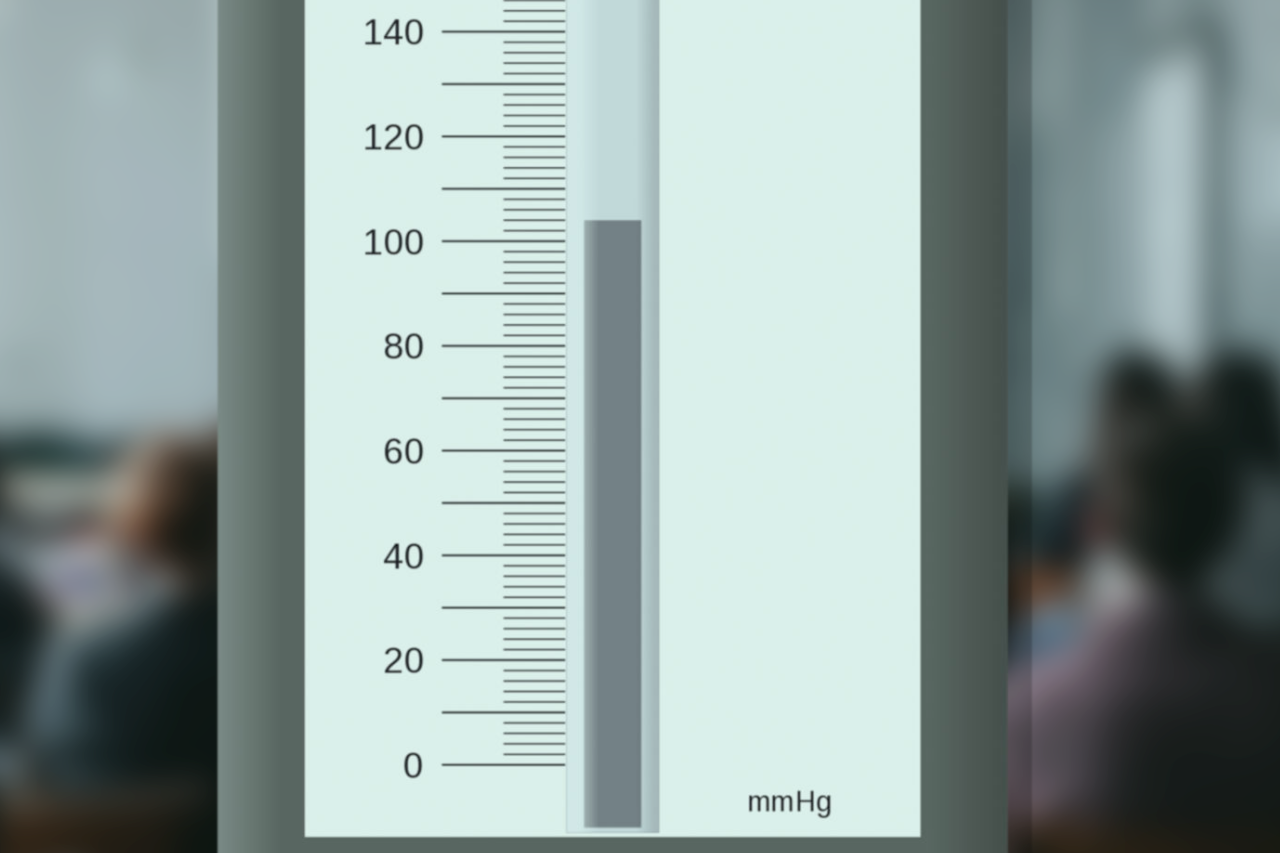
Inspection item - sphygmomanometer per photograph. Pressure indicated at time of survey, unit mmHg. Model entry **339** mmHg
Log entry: **104** mmHg
